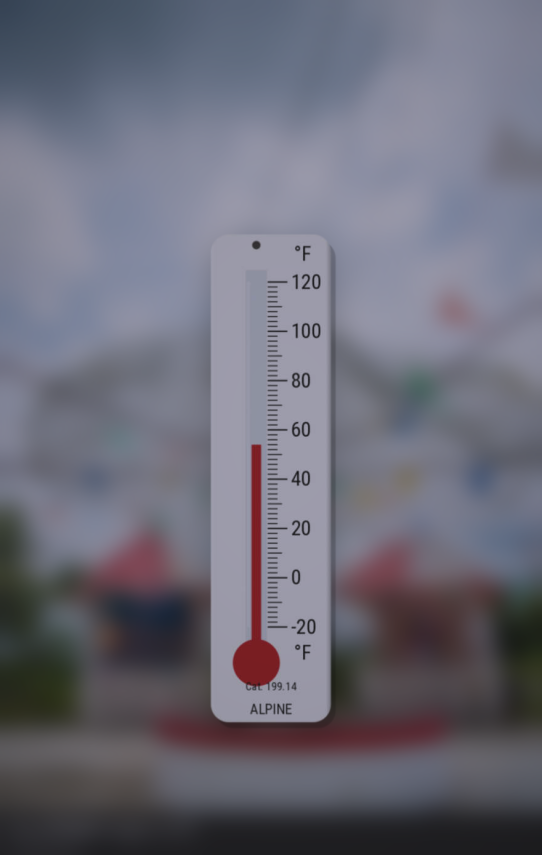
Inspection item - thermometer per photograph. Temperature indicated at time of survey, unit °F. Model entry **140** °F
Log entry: **54** °F
